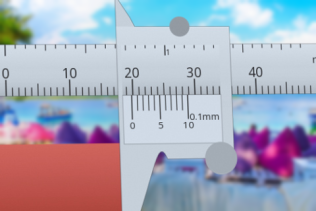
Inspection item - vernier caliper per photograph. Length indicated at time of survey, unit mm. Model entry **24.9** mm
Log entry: **19.8** mm
